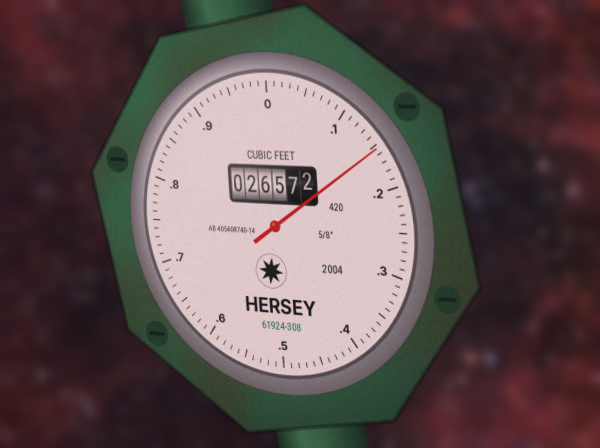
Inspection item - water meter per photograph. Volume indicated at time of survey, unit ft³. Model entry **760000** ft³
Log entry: **26572.15** ft³
